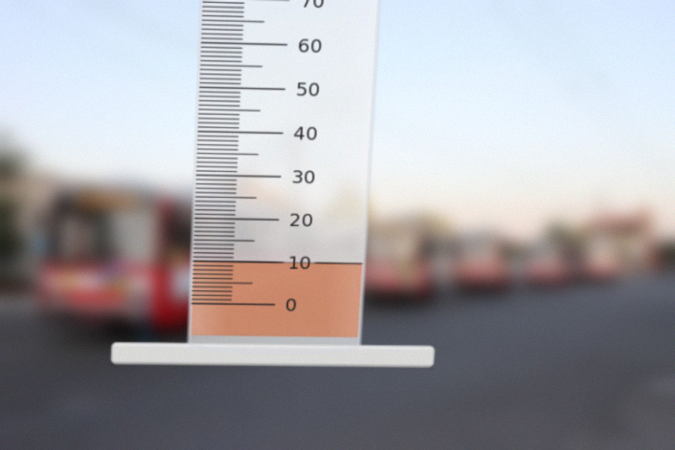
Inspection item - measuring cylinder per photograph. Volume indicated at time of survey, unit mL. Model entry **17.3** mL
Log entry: **10** mL
